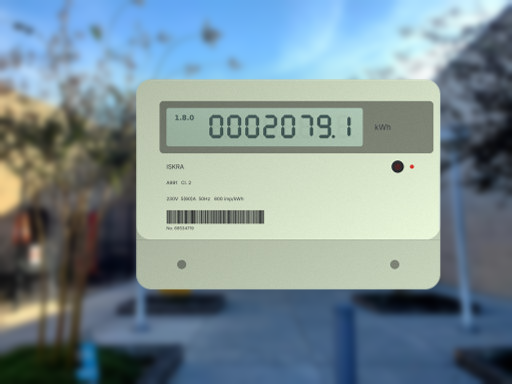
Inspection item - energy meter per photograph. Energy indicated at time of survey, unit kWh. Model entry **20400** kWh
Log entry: **2079.1** kWh
